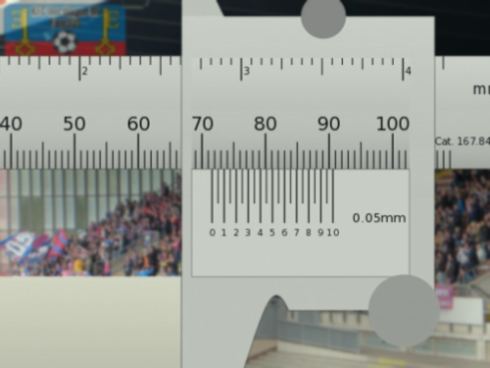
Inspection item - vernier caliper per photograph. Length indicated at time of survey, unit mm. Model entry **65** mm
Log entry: **71.6** mm
